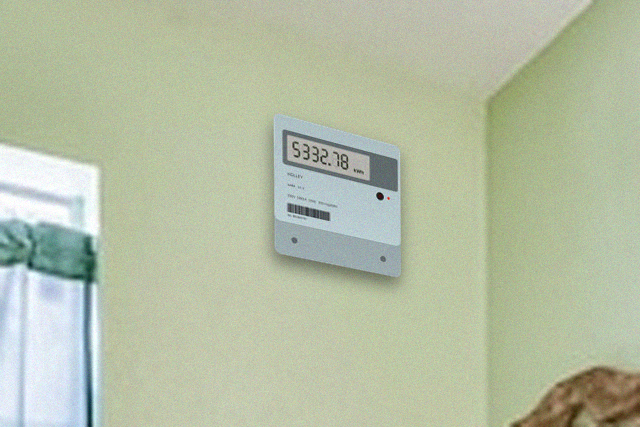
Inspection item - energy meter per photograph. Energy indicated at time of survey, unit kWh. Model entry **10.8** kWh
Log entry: **5332.78** kWh
